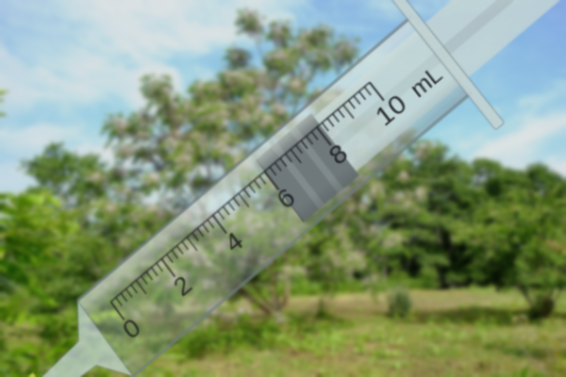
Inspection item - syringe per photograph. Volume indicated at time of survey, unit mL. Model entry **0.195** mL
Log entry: **6** mL
